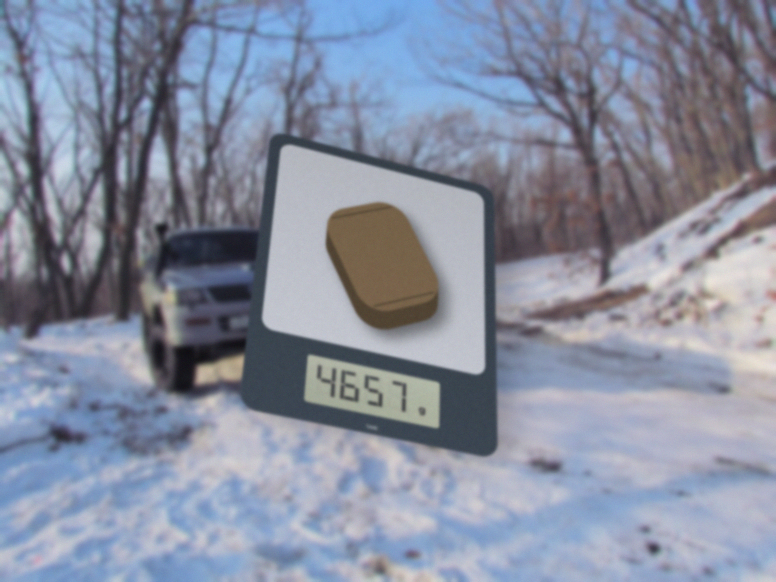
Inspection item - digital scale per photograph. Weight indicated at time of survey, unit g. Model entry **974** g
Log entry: **4657** g
